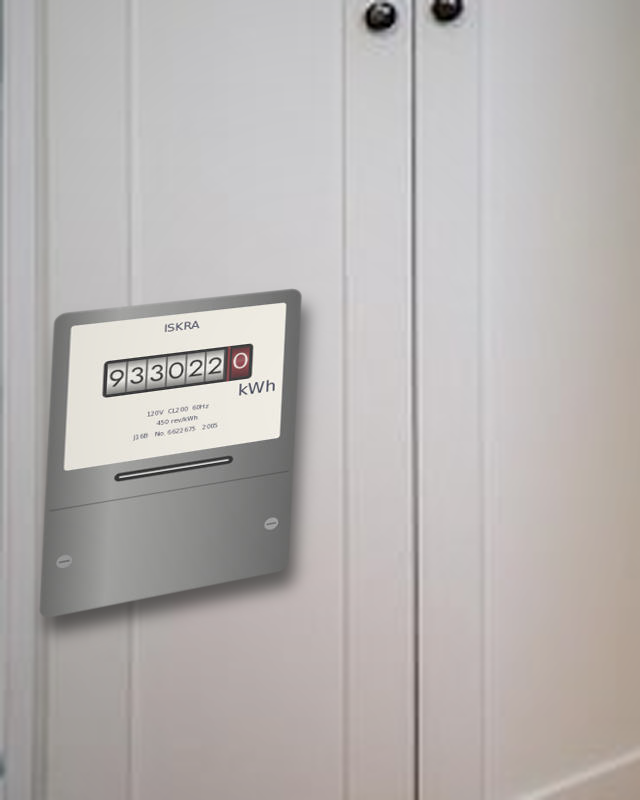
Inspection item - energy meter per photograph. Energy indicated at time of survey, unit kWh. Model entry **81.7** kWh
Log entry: **933022.0** kWh
